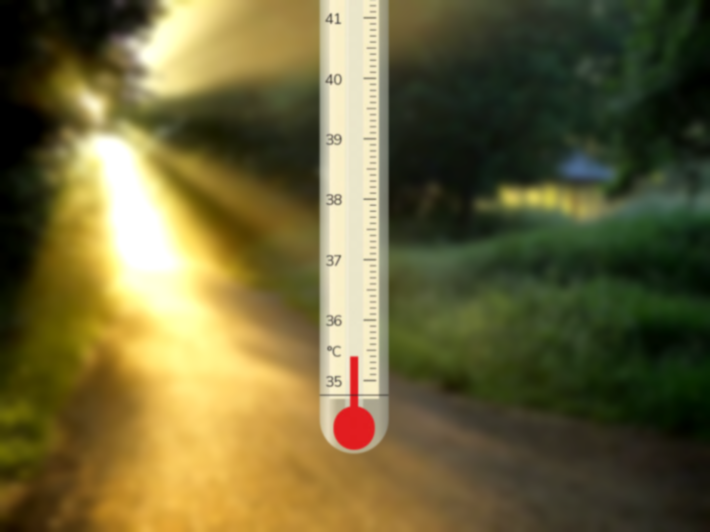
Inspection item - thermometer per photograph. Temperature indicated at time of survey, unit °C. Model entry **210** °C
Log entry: **35.4** °C
